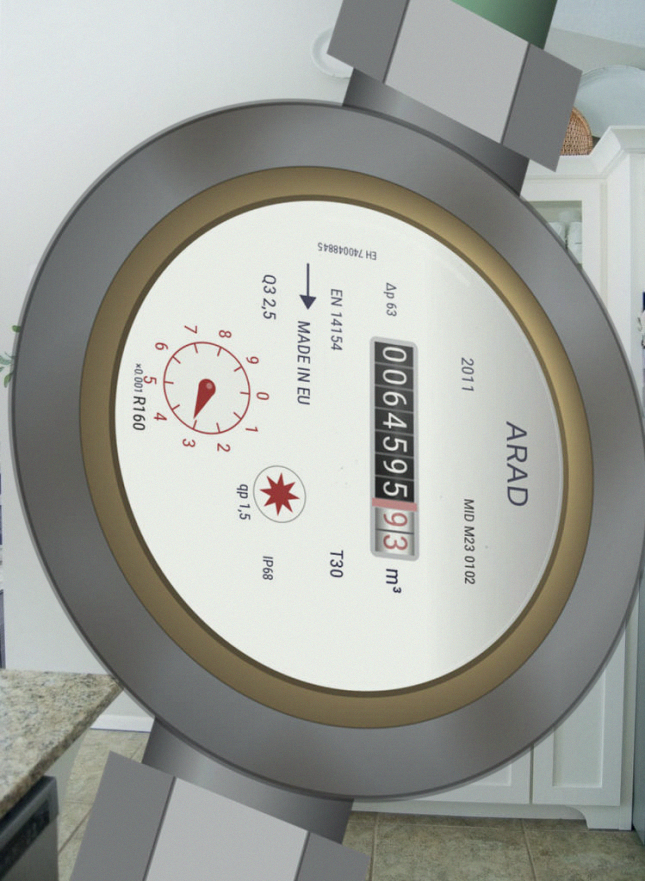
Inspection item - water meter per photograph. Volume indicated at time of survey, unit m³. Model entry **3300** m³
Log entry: **64595.933** m³
